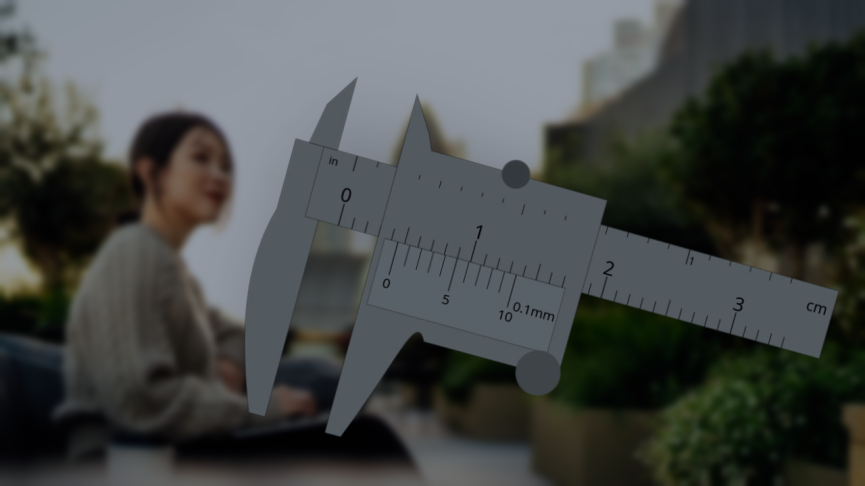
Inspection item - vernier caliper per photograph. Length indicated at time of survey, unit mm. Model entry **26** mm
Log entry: **4.5** mm
